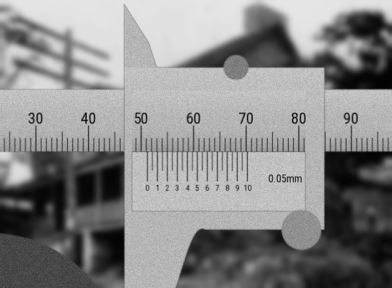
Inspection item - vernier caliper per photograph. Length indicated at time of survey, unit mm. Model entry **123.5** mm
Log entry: **51.2** mm
